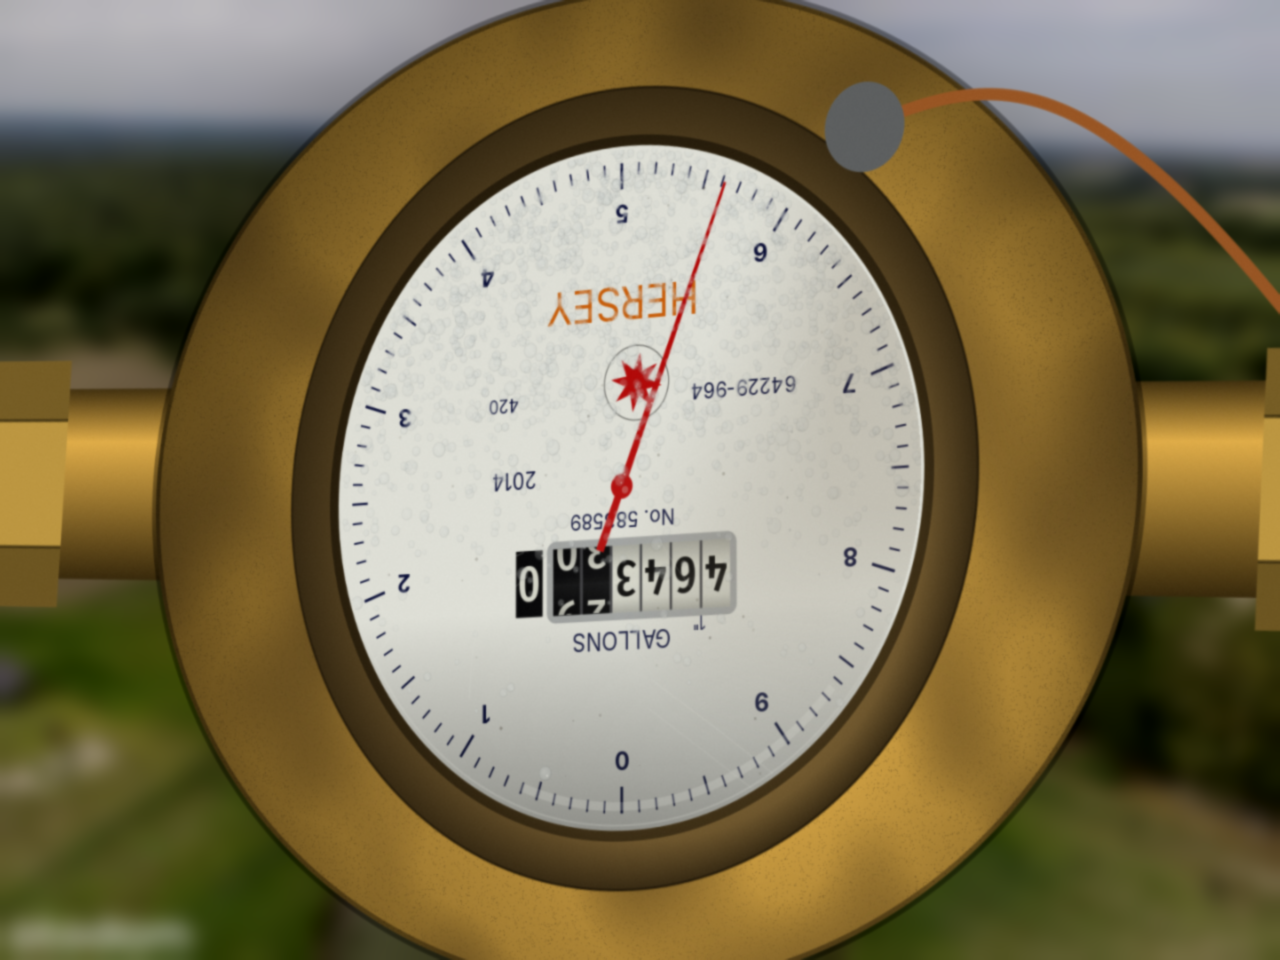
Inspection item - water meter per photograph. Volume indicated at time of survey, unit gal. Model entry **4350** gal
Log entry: **4643295.6** gal
